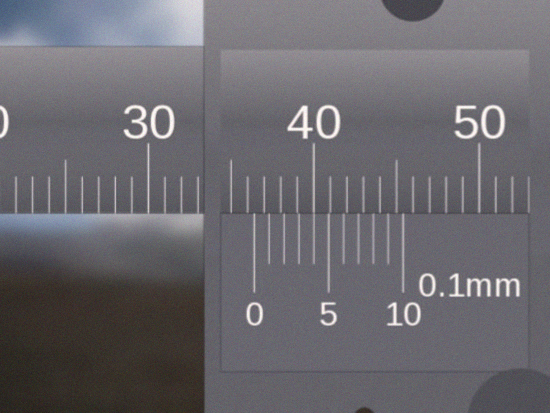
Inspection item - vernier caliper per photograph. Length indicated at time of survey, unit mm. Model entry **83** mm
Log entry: **36.4** mm
